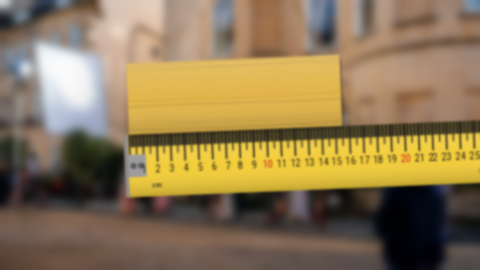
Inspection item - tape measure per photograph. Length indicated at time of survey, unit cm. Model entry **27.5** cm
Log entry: **15.5** cm
